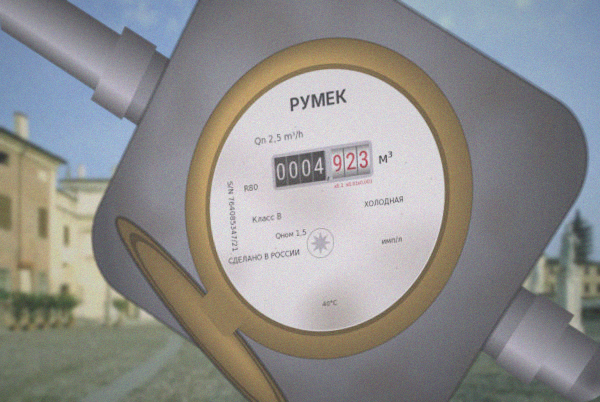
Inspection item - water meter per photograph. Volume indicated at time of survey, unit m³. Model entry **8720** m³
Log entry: **4.923** m³
